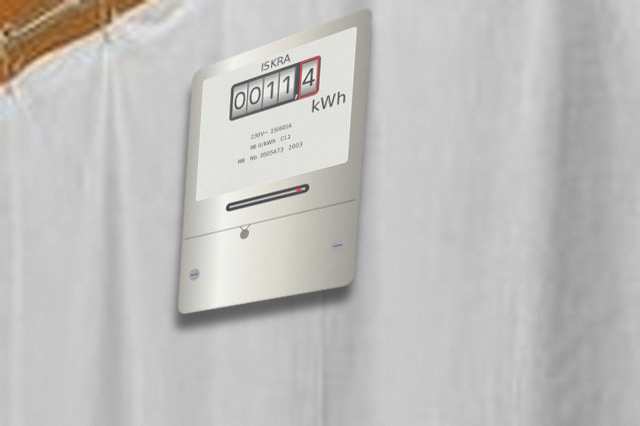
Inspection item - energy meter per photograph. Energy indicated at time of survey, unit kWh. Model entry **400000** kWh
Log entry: **11.4** kWh
